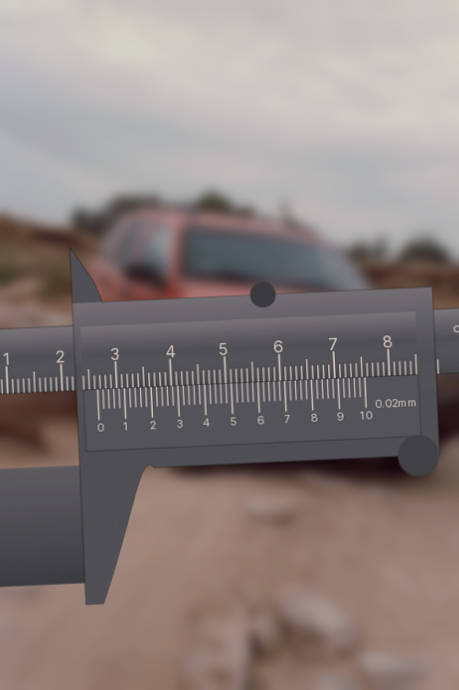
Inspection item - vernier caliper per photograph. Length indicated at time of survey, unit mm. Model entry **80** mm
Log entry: **26.5** mm
